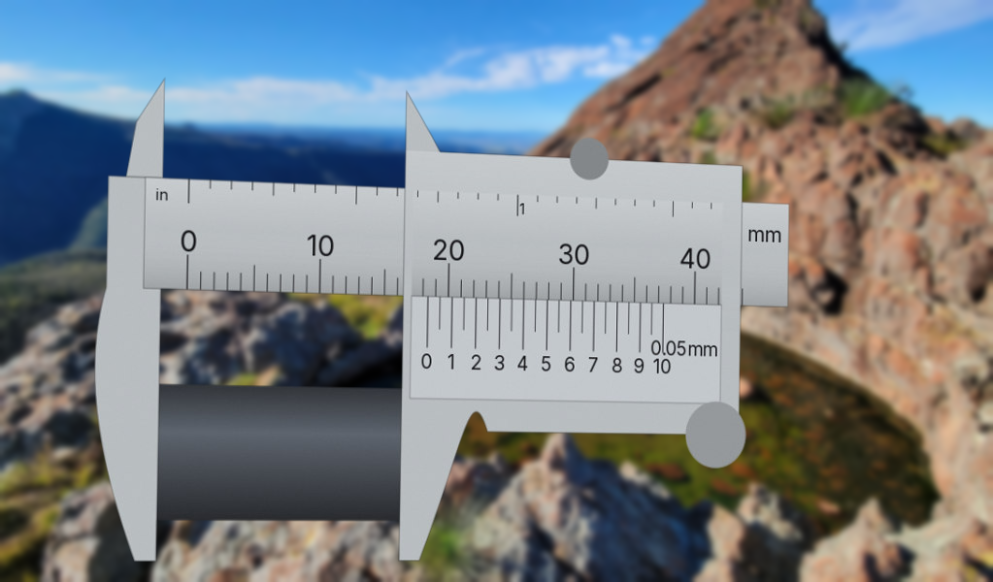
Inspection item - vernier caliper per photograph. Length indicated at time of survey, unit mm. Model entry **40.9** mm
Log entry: **18.4** mm
